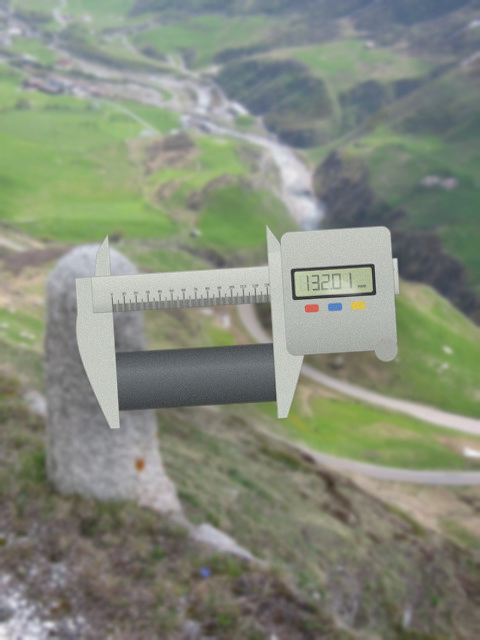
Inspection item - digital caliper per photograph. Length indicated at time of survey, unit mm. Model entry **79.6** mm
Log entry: **132.01** mm
